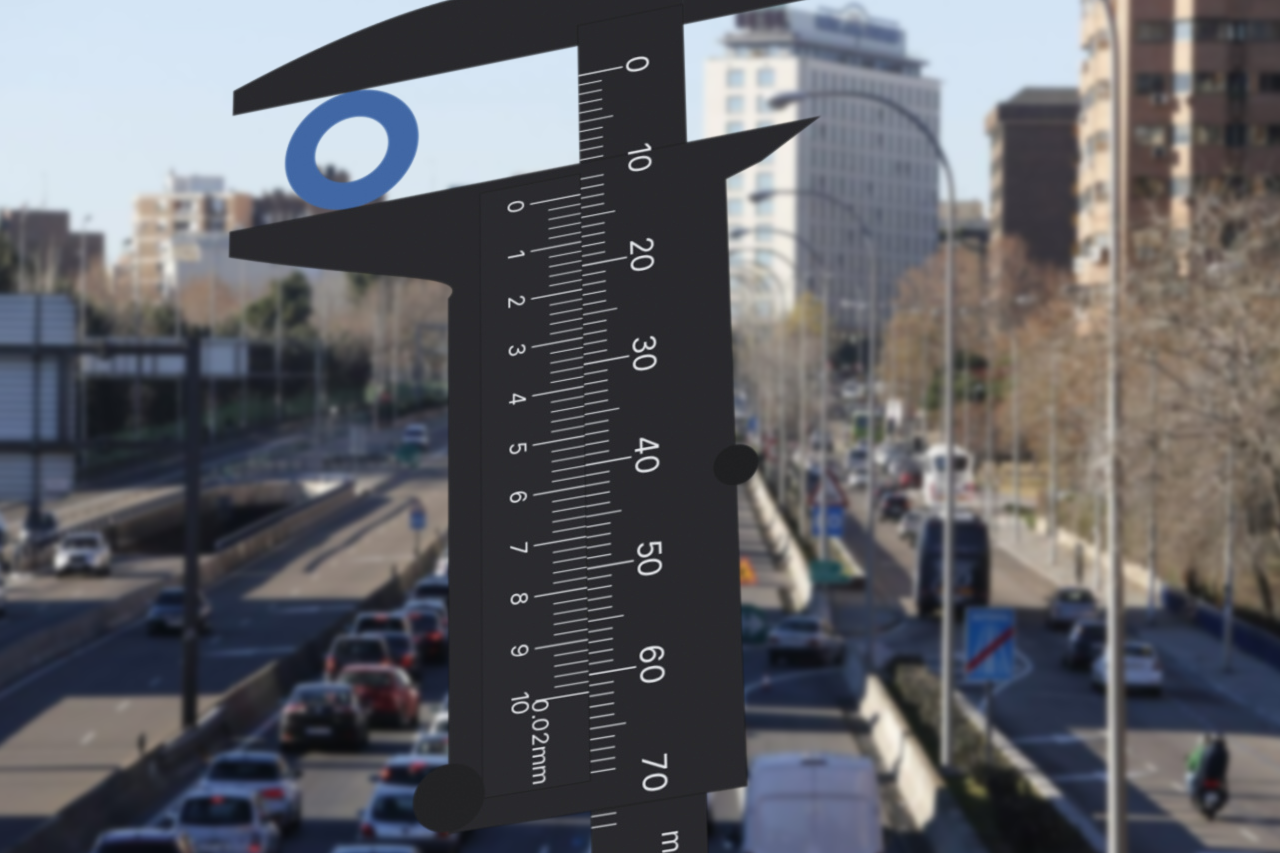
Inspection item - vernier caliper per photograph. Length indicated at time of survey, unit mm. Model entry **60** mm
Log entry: **12.6** mm
